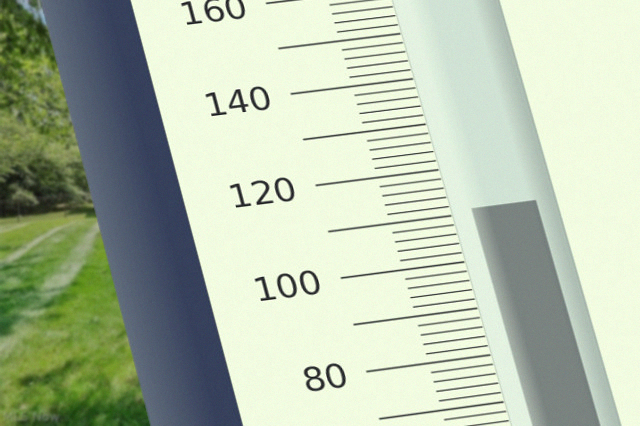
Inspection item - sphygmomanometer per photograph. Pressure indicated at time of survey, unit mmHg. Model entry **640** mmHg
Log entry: **111** mmHg
